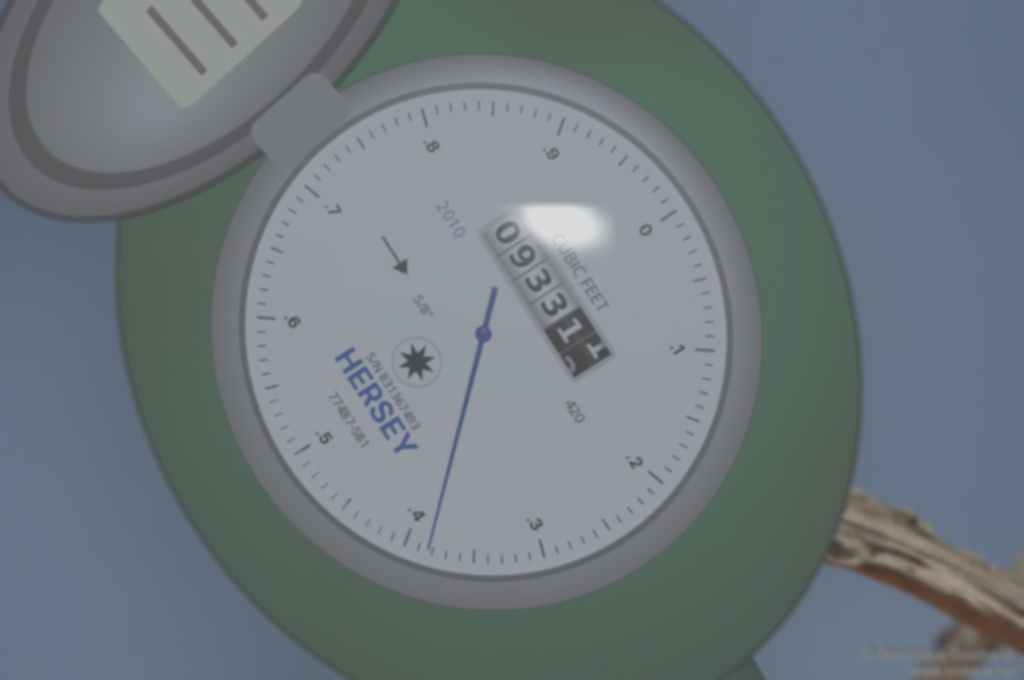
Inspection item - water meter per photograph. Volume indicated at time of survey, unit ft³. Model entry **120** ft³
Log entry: **93311.38** ft³
